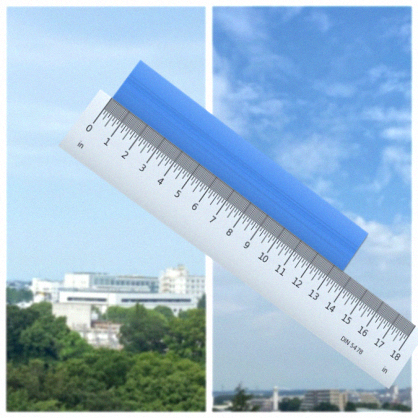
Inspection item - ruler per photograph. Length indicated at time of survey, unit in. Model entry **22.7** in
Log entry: **13.5** in
